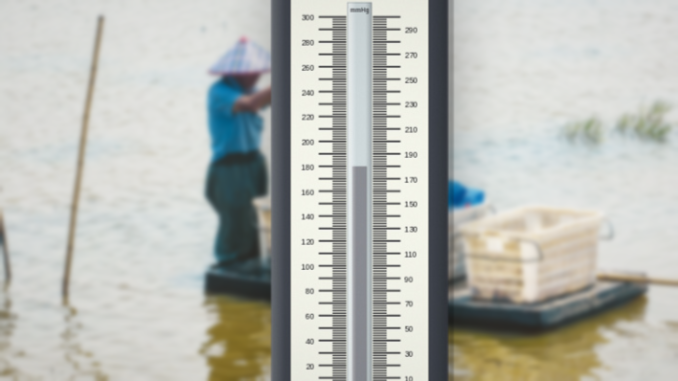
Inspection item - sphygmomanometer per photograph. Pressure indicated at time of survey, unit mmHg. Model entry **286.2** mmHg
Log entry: **180** mmHg
